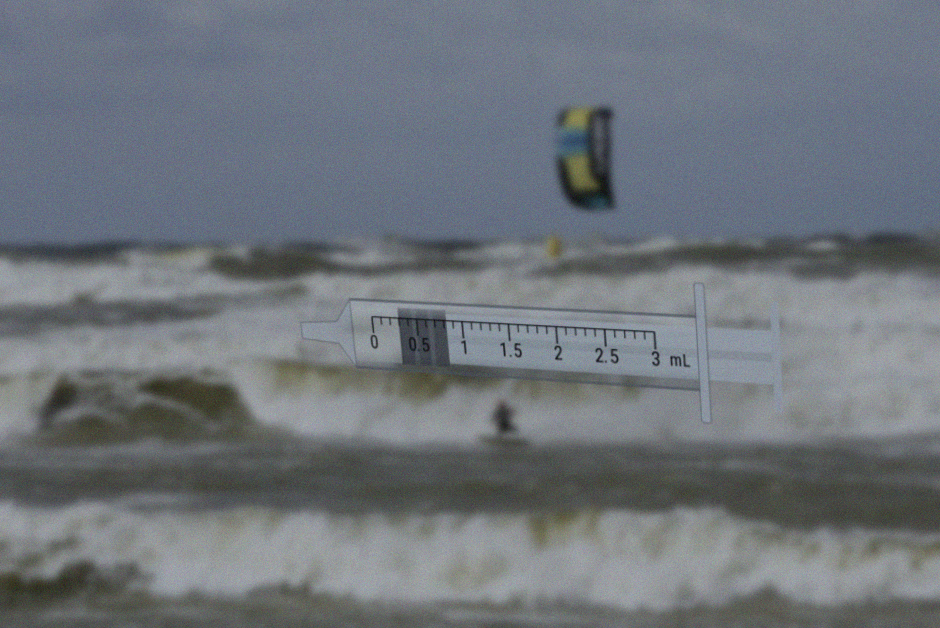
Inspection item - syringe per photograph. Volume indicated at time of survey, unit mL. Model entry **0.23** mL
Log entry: **0.3** mL
